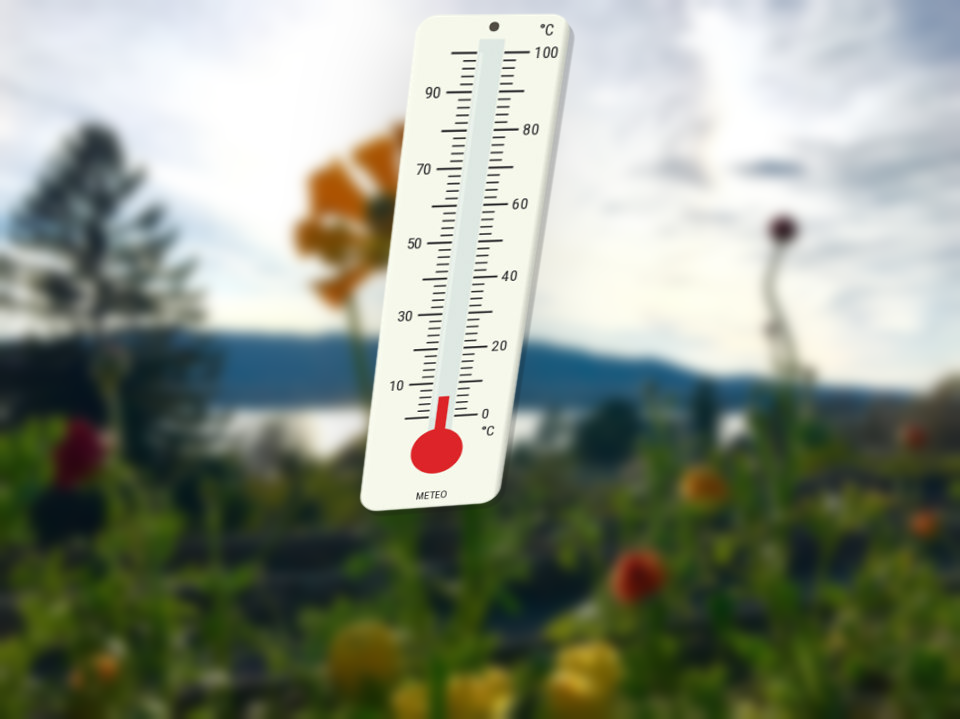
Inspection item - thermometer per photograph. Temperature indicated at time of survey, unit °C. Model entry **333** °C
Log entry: **6** °C
